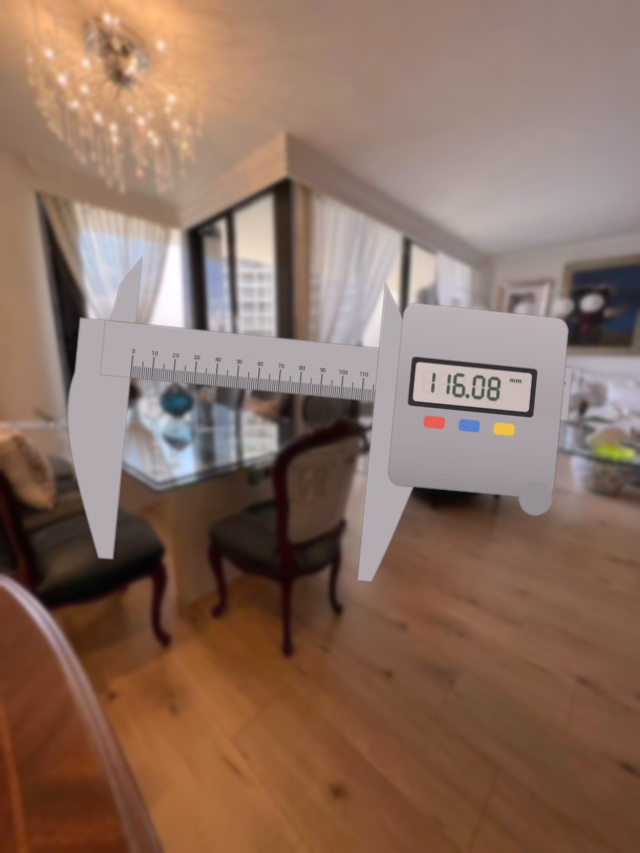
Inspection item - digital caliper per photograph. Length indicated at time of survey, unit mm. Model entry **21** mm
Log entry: **116.08** mm
